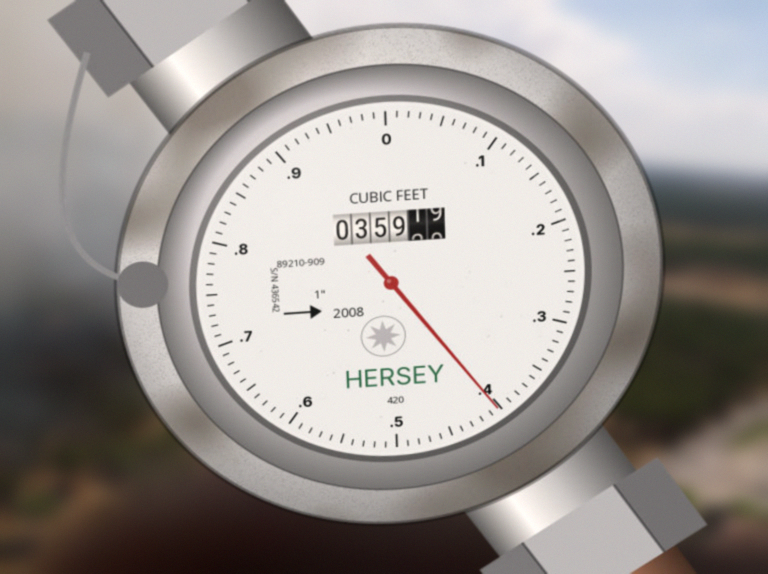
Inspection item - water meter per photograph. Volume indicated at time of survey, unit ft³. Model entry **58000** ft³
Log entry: **35919.40** ft³
